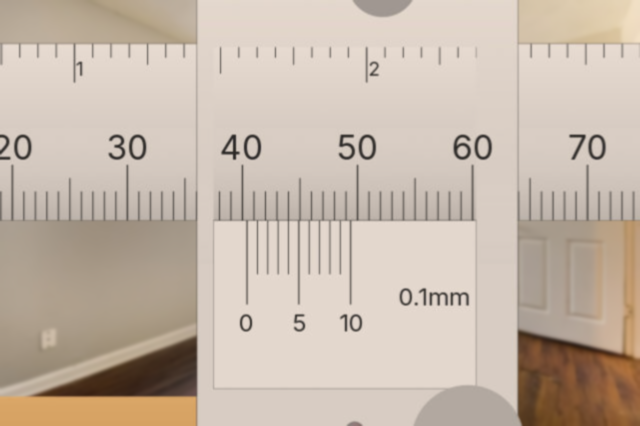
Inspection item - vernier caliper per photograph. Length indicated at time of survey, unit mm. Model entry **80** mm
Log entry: **40.4** mm
